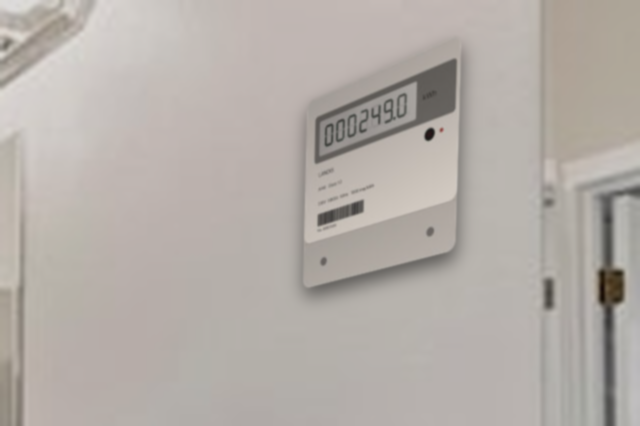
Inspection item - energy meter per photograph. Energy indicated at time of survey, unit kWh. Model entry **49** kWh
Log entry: **249.0** kWh
